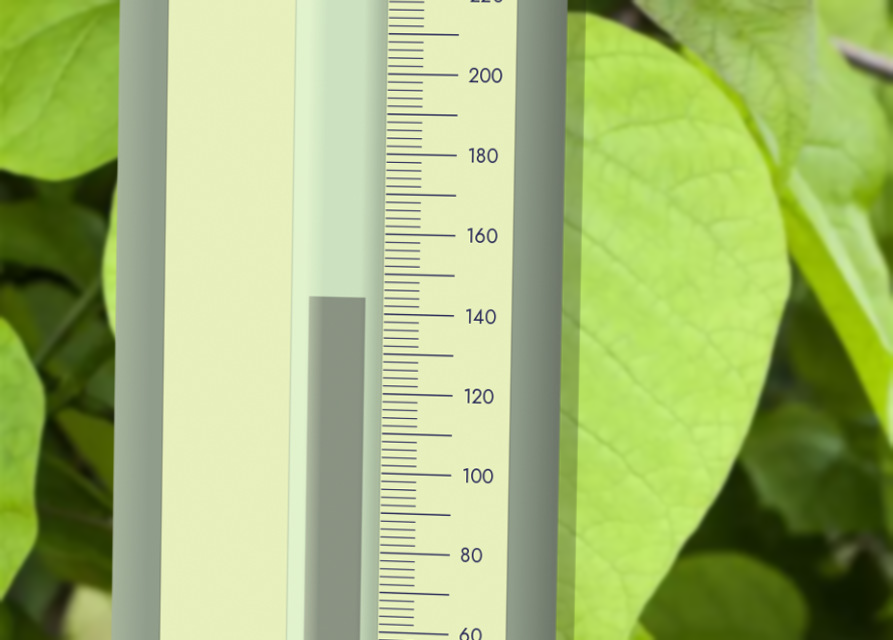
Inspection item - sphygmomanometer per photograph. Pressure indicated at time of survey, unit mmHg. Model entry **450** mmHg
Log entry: **144** mmHg
